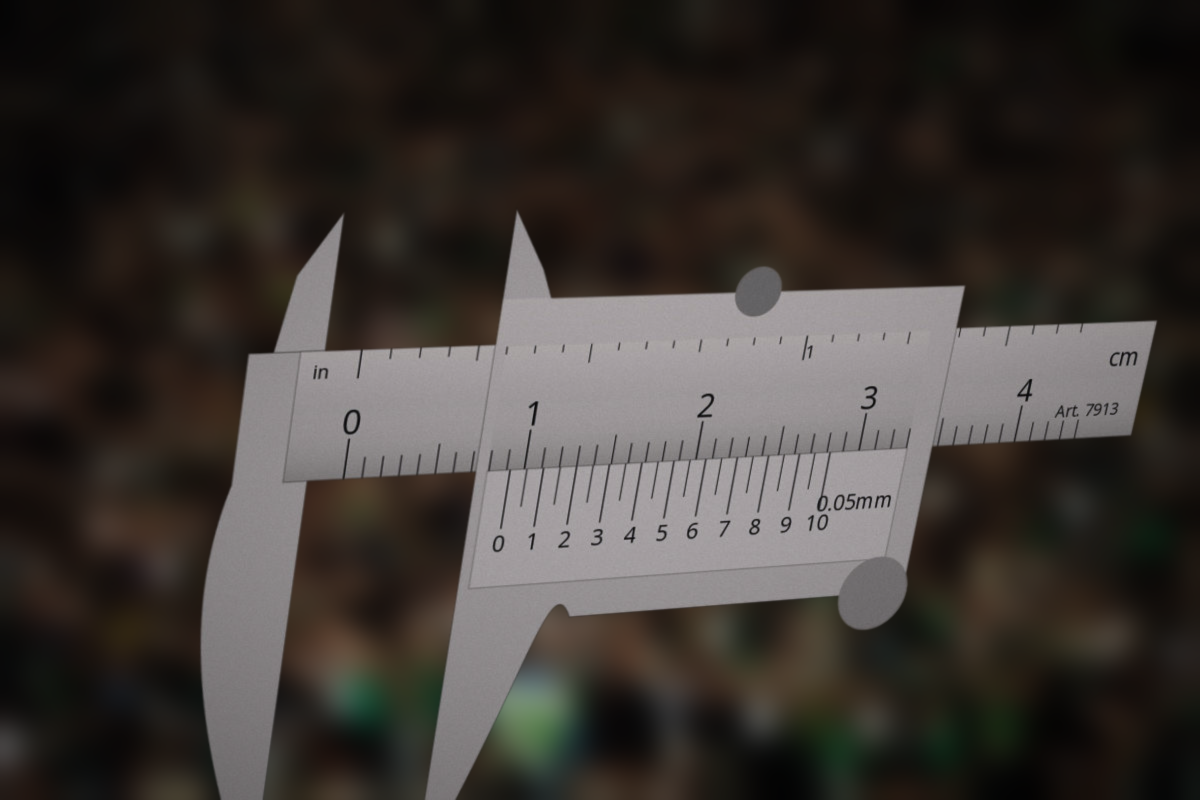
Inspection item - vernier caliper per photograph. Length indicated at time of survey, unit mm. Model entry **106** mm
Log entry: **9.2** mm
